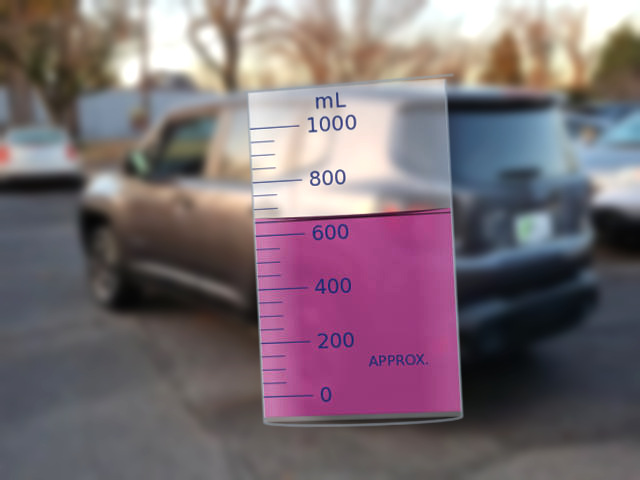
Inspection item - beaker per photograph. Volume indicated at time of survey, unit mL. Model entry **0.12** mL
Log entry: **650** mL
